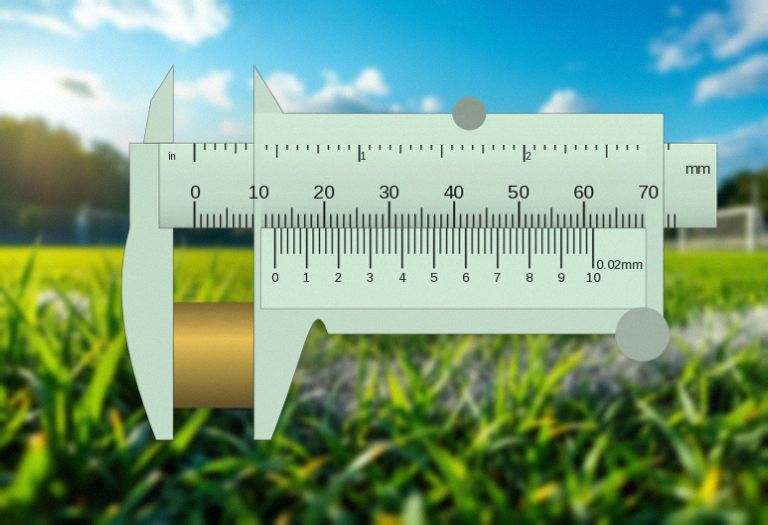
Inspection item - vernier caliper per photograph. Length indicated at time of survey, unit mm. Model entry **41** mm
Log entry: **12.4** mm
